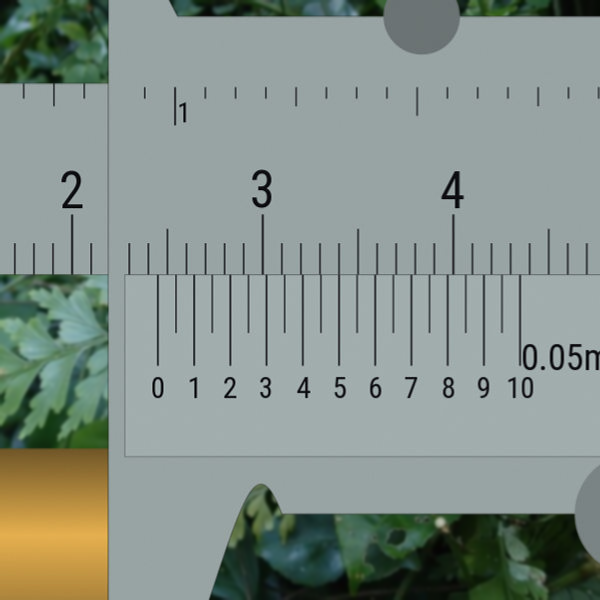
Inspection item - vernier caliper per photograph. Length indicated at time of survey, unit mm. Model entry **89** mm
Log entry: **24.5** mm
